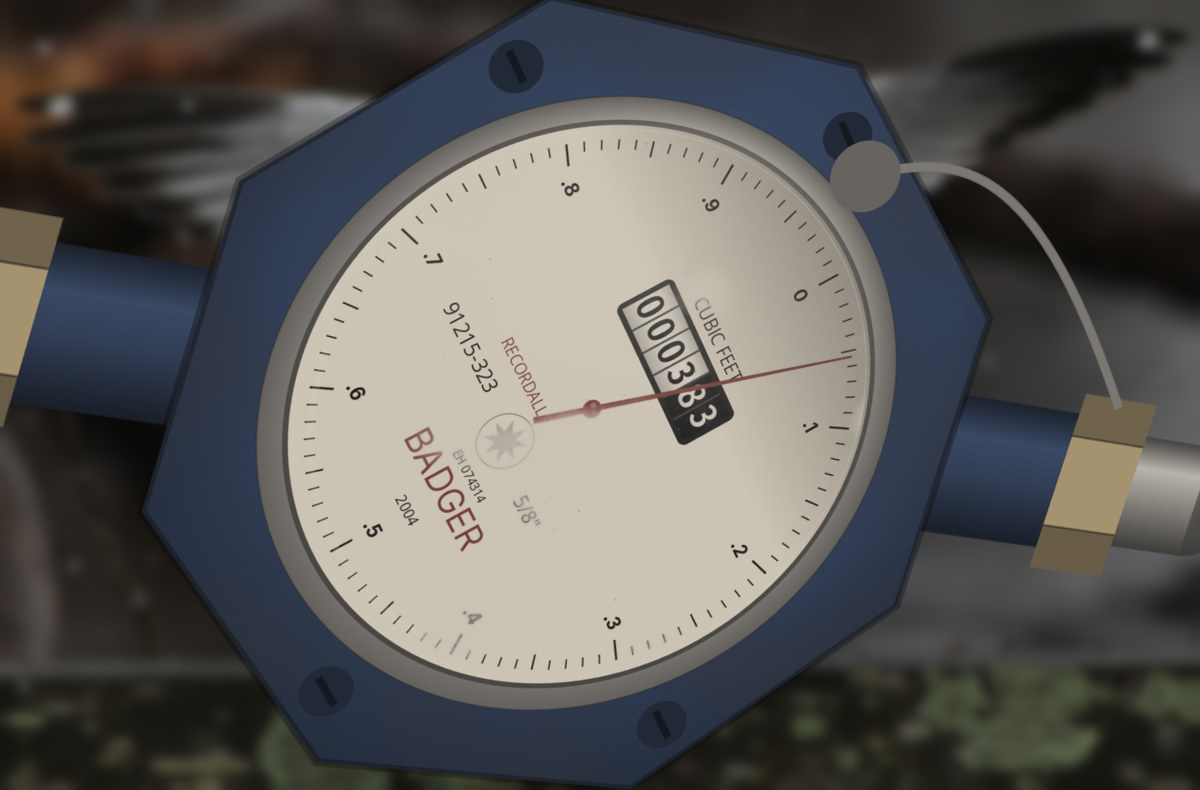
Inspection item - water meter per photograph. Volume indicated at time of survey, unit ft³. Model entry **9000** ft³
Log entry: **383.05** ft³
